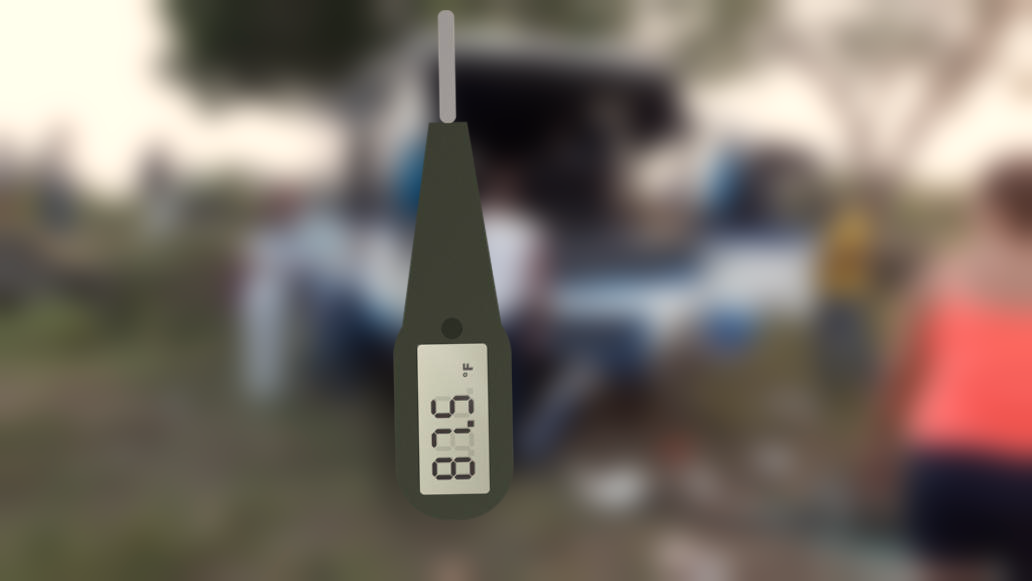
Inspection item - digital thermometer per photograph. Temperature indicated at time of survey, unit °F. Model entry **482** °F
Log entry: **87.5** °F
